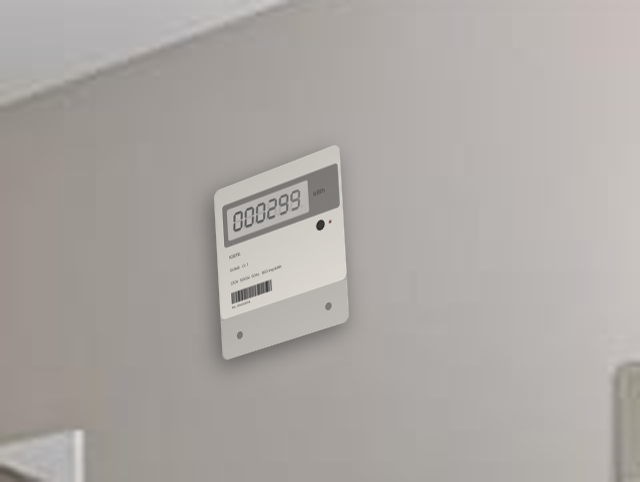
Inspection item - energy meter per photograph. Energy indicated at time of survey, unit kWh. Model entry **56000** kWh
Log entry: **299** kWh
